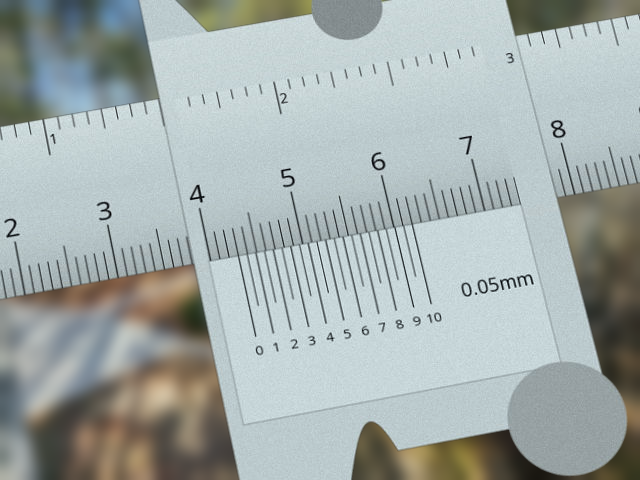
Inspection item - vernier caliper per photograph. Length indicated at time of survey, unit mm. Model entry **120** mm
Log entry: **43.0** mm
